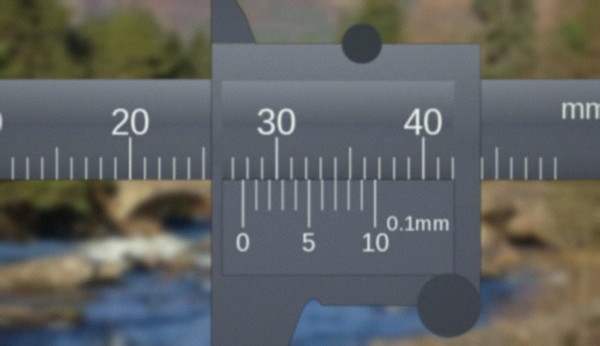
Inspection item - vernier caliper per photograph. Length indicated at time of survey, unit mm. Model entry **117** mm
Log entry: **27.7** mm
